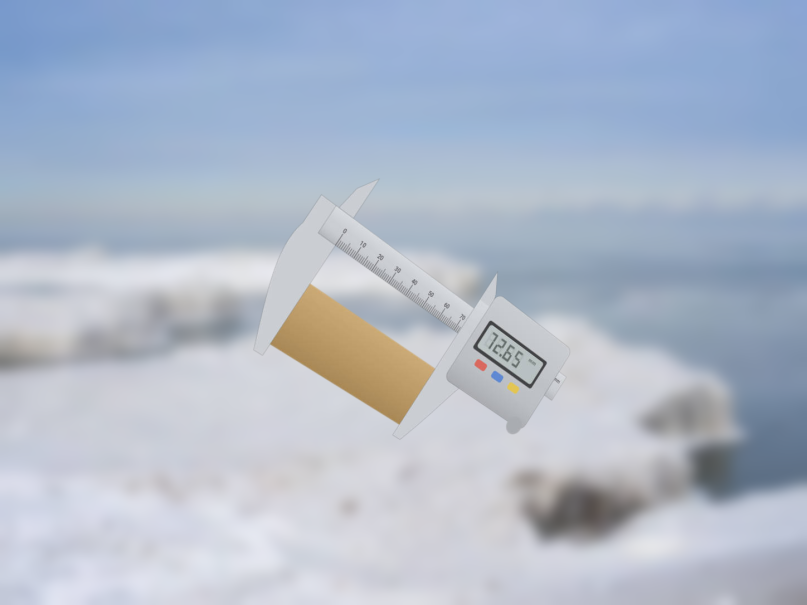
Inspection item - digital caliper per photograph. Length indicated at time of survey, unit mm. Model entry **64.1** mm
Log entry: **72.65** mm
